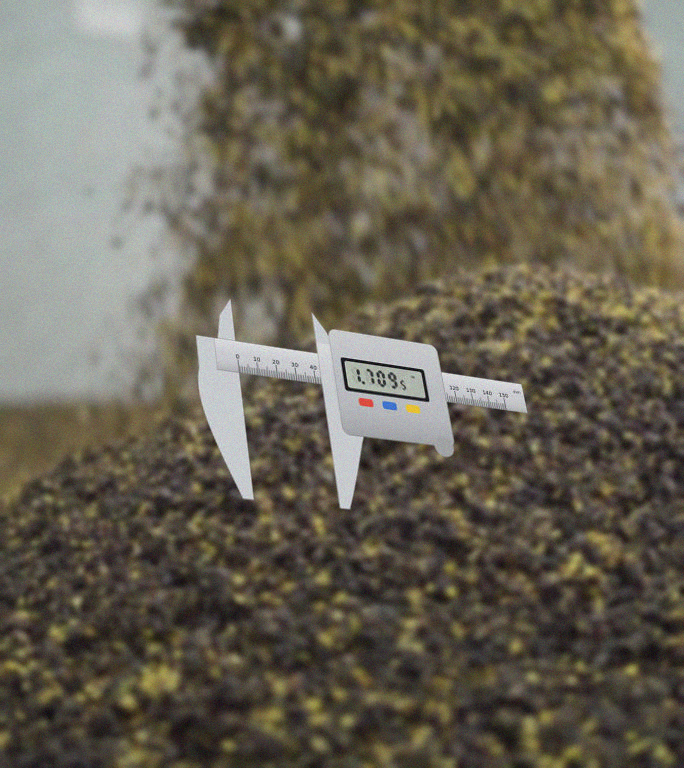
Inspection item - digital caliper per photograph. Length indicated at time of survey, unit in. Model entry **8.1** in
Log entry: **1.7095** in
